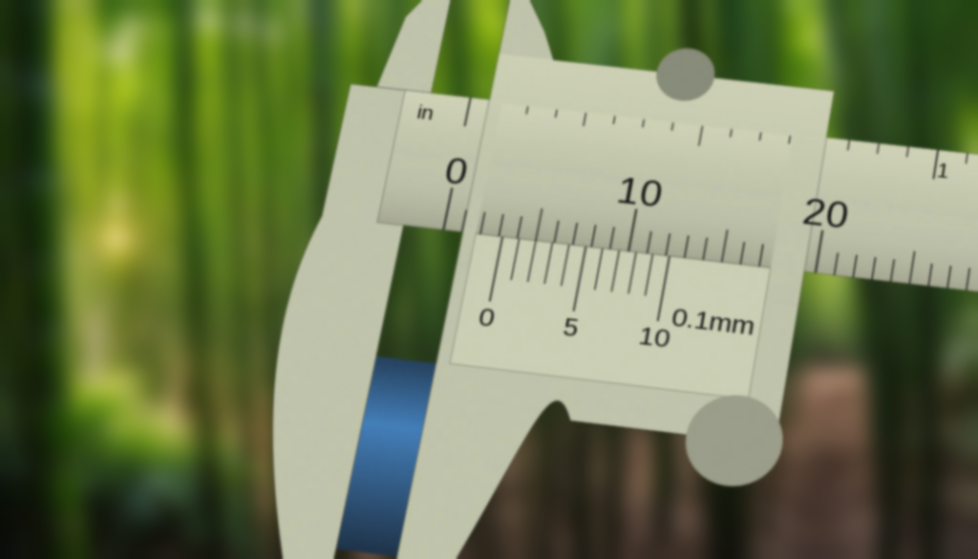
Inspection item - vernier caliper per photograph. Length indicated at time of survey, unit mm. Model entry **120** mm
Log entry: **3.2** mm
